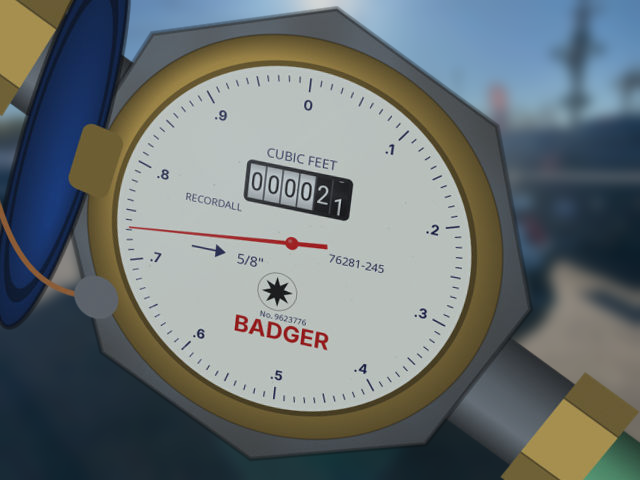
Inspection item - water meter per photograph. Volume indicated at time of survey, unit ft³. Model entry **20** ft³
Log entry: **20.73** ft³
